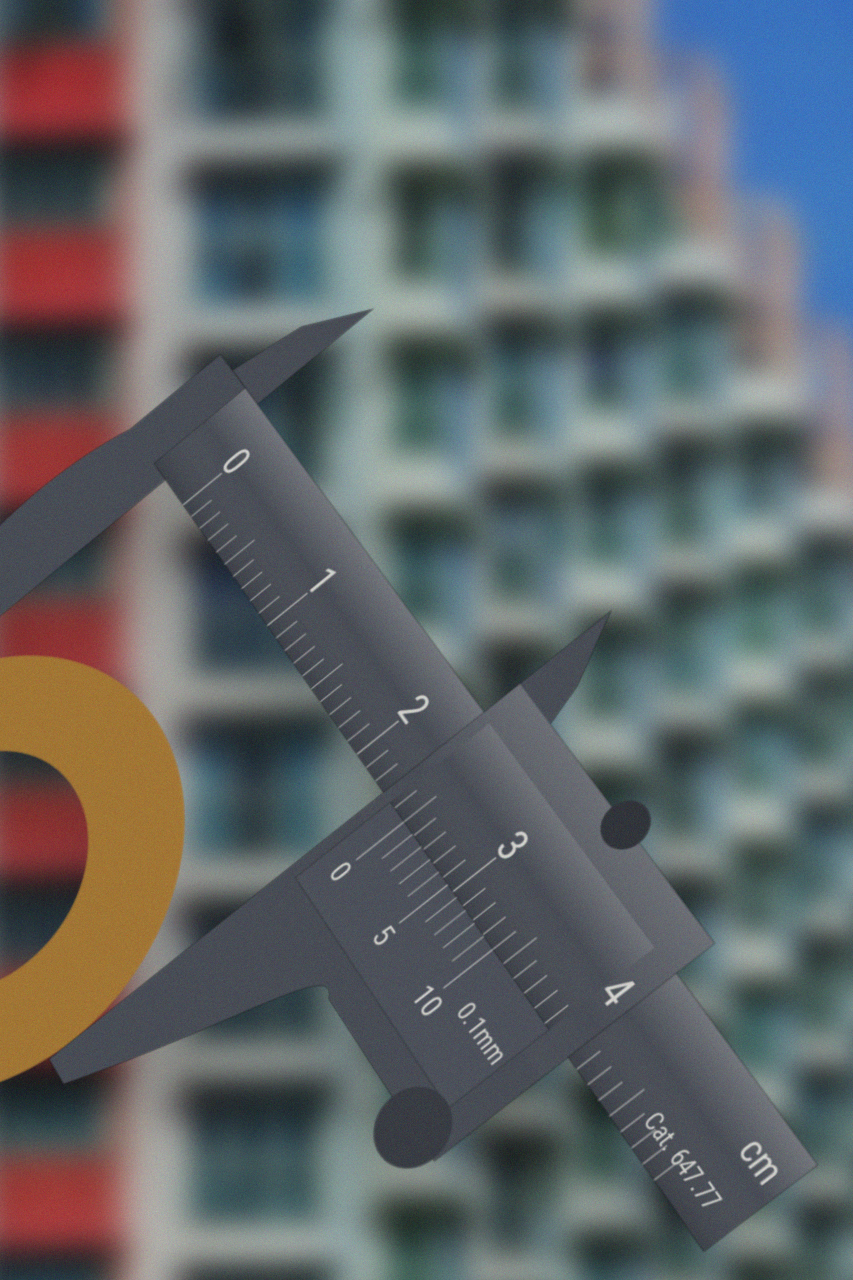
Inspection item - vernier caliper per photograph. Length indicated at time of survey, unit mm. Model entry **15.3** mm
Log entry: **25.0** mm
